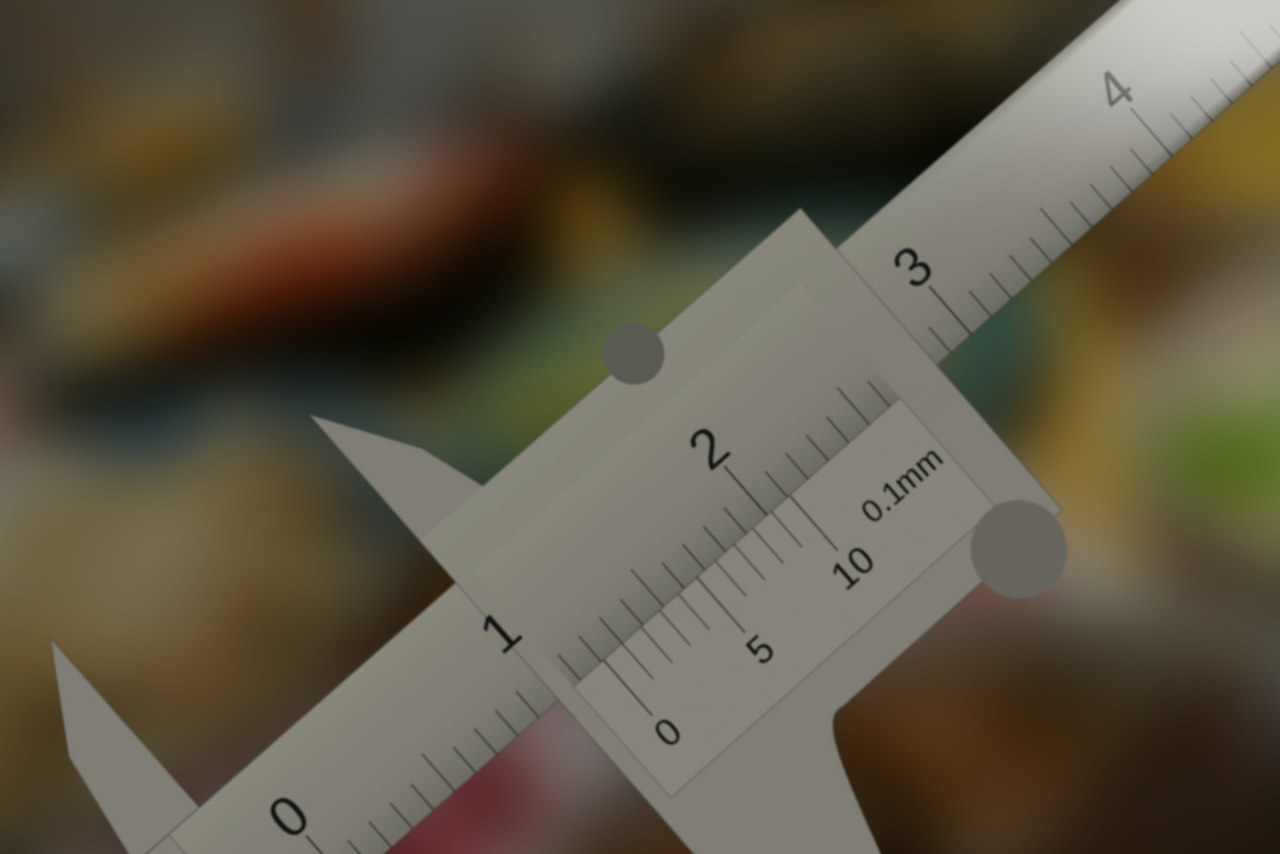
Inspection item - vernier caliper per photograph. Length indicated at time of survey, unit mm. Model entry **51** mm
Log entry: **12.1** mm
